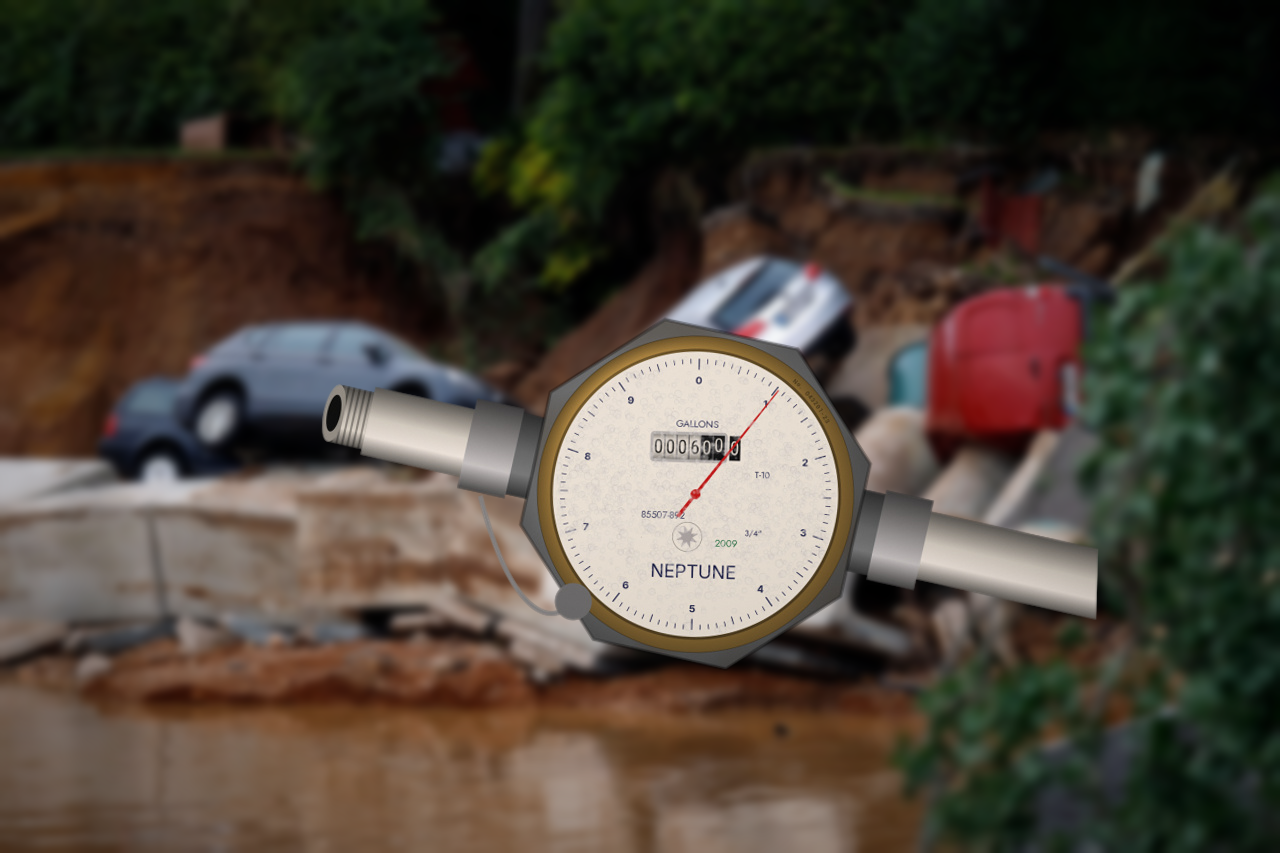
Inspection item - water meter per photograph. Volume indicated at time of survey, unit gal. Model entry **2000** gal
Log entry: **6001.0** gal
